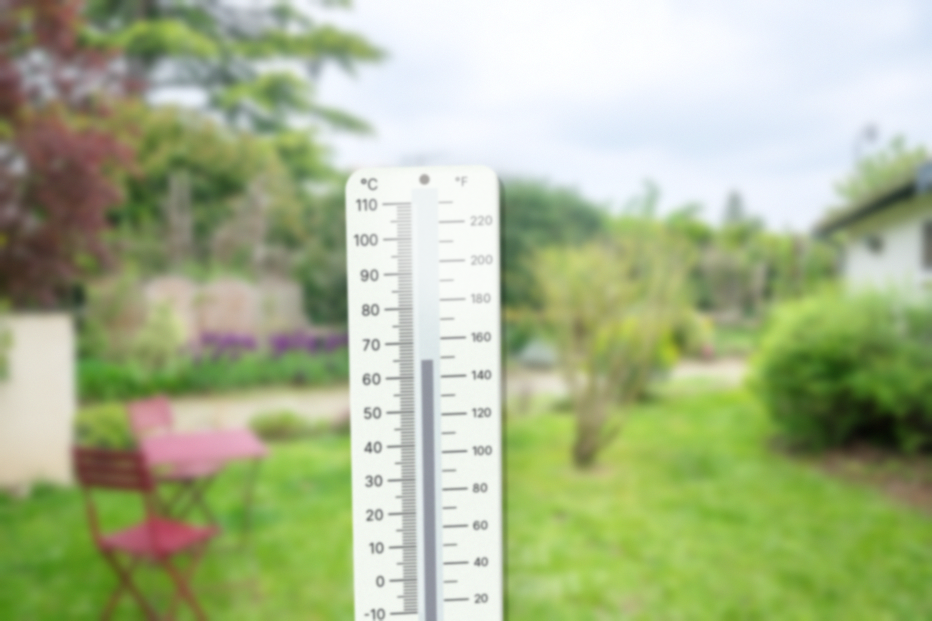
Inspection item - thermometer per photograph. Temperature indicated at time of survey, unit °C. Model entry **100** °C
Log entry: **65** °C
